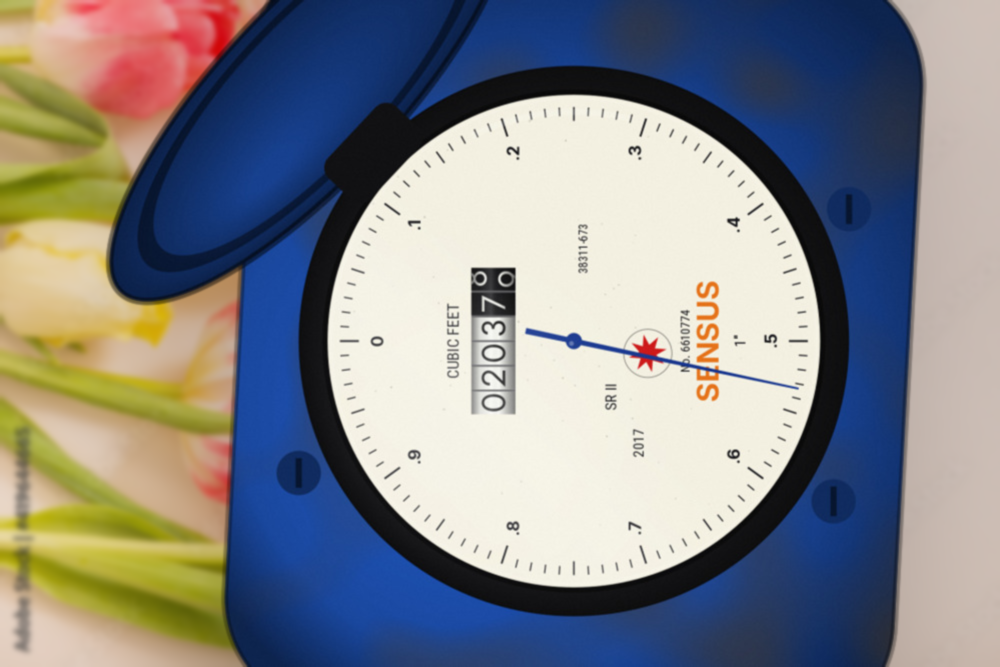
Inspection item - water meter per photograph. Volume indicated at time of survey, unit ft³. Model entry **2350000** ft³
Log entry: **20378.53** ft³
